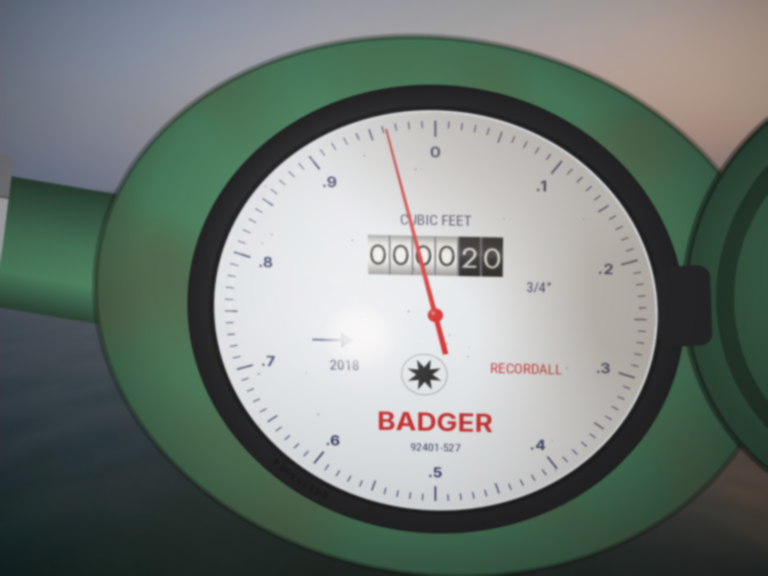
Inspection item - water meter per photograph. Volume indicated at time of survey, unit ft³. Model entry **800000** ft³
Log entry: **19.96** ft³
